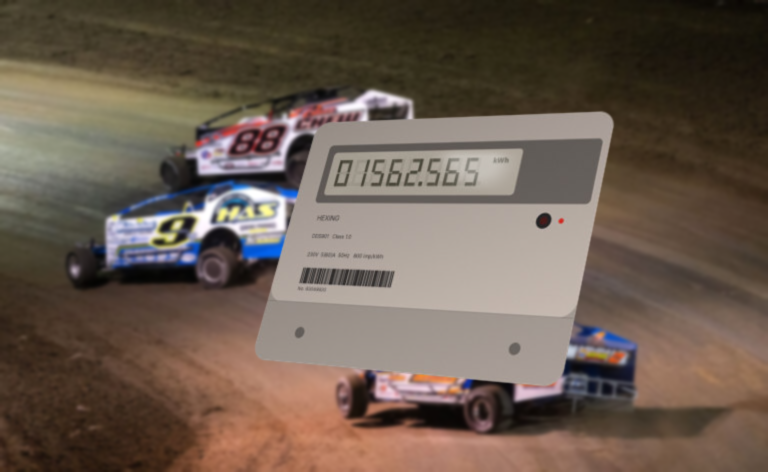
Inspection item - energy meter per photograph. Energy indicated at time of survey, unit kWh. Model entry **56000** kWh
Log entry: **1562.565** kWh
